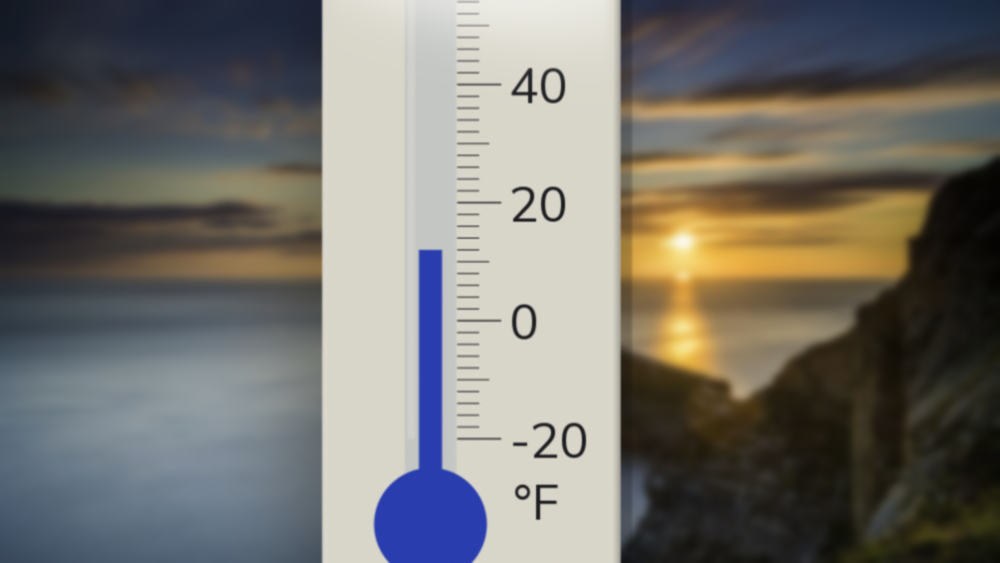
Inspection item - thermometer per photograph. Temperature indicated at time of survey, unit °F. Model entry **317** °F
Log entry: **12** °F
